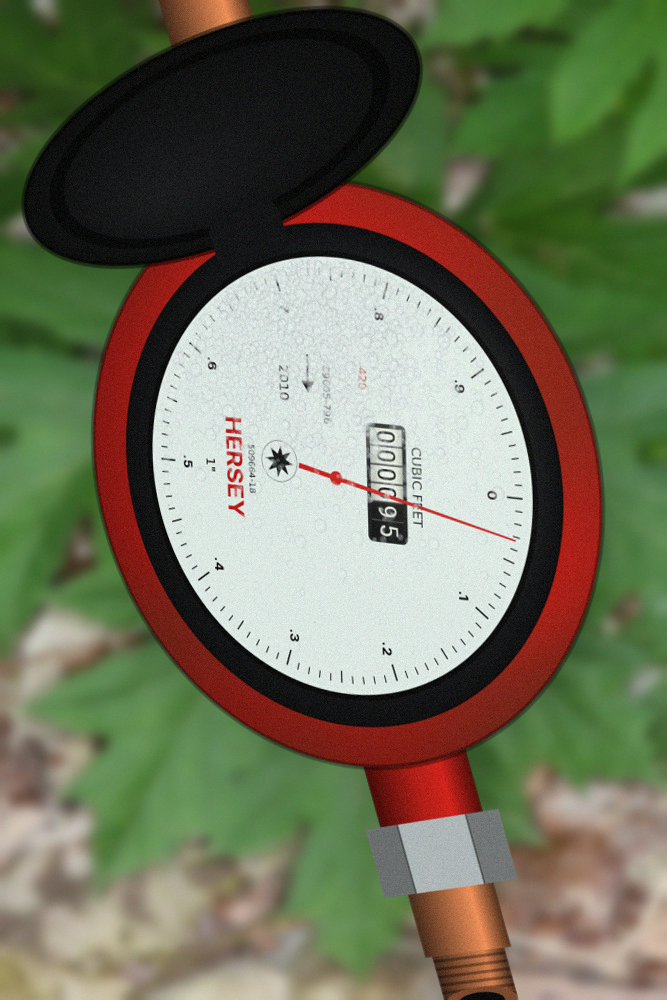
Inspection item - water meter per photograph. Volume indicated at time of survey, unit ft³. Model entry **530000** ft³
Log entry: **95.03** ft³
